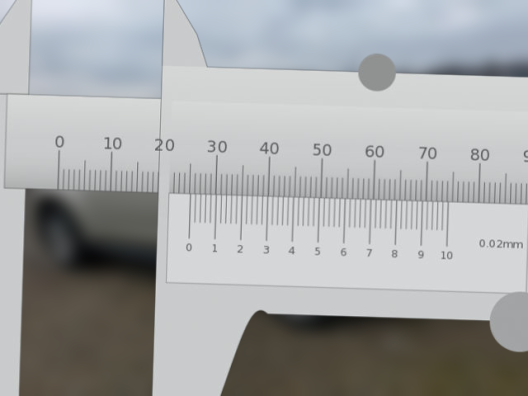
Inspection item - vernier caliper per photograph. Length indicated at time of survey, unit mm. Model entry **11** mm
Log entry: **25.2** mm
